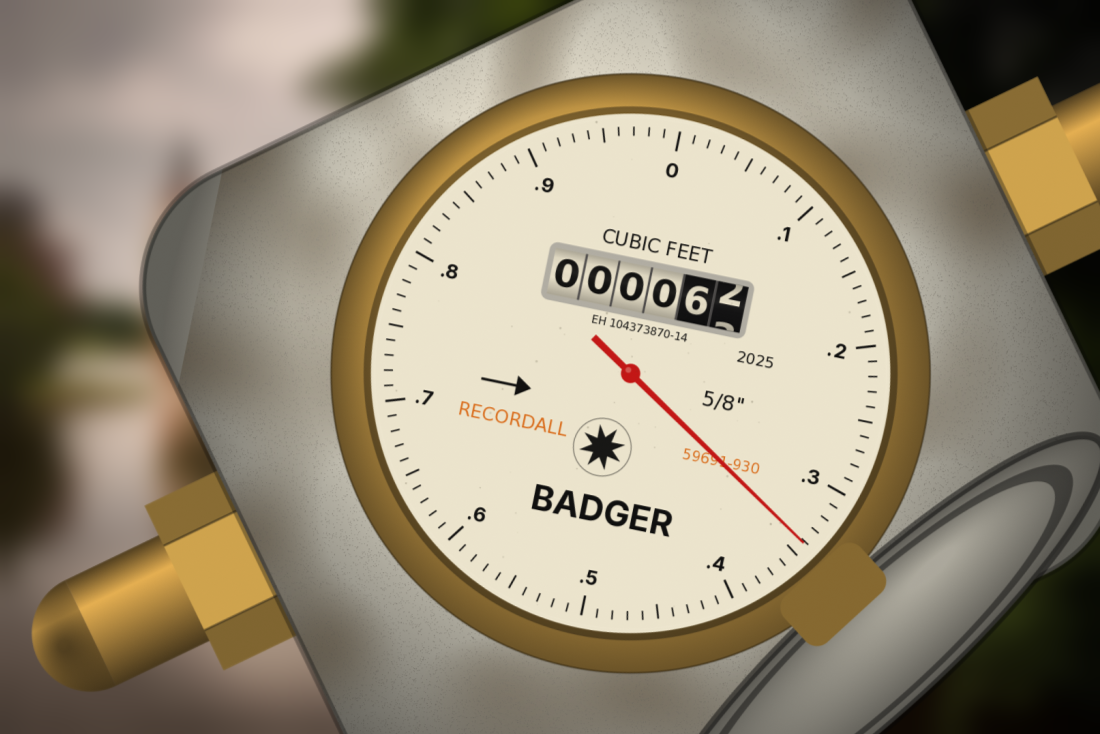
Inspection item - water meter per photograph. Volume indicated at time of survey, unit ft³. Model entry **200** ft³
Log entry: **62.34** ft³
